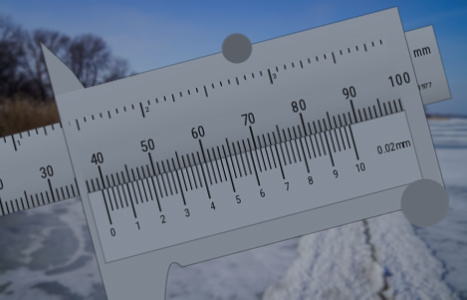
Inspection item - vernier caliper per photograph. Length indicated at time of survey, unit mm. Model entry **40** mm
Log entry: **39.5** mm
